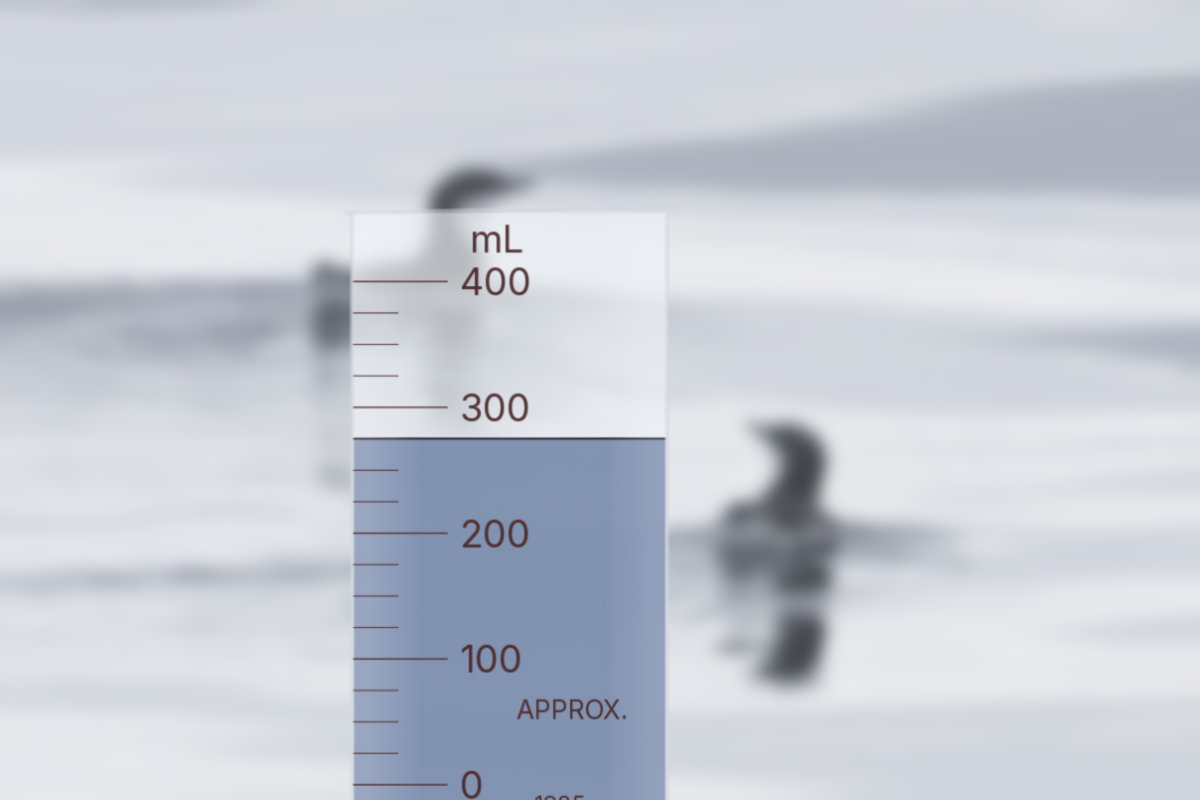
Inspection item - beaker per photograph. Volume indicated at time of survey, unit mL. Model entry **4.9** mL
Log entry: **275** mL
